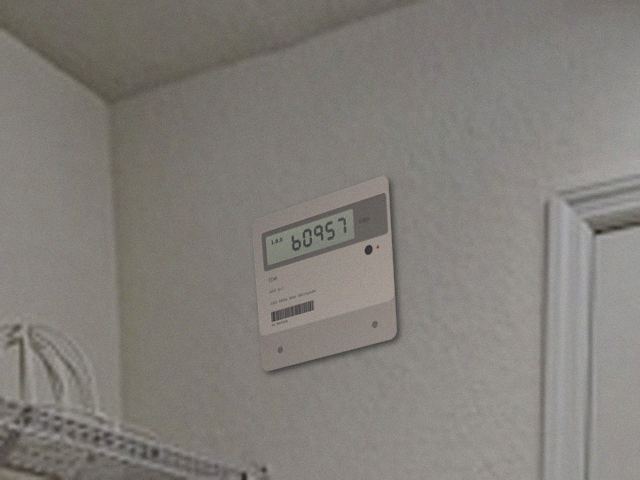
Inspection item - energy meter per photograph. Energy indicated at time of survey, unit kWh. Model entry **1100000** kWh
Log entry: **60957** kWh
